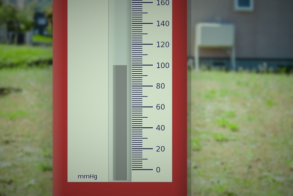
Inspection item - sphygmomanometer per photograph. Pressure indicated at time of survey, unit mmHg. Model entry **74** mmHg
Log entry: **100** mmHg
